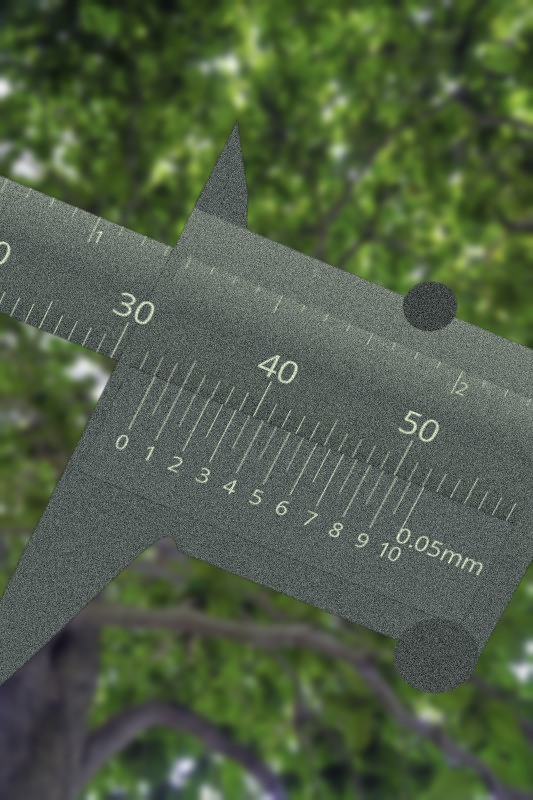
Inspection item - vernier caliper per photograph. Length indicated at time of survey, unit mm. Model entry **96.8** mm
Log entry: **33.1** mm
